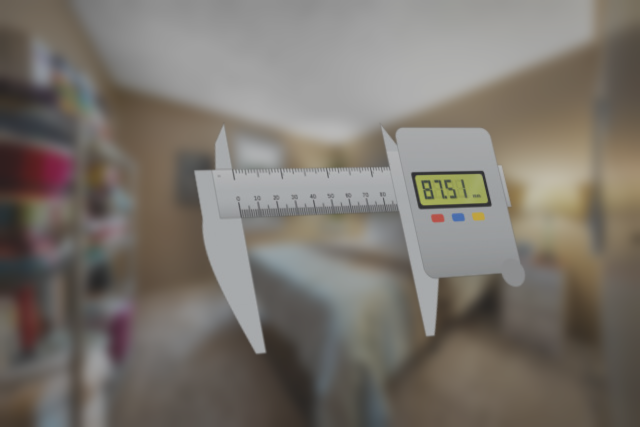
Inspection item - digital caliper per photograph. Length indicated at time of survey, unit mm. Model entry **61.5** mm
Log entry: **87.51** mm
